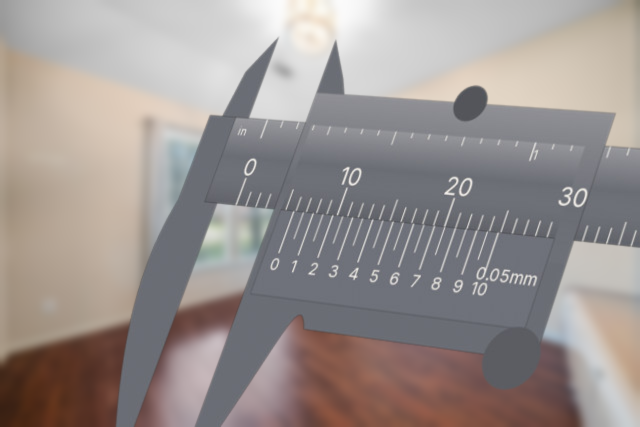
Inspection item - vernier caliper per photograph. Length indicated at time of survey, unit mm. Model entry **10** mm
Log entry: **5.8** mm
